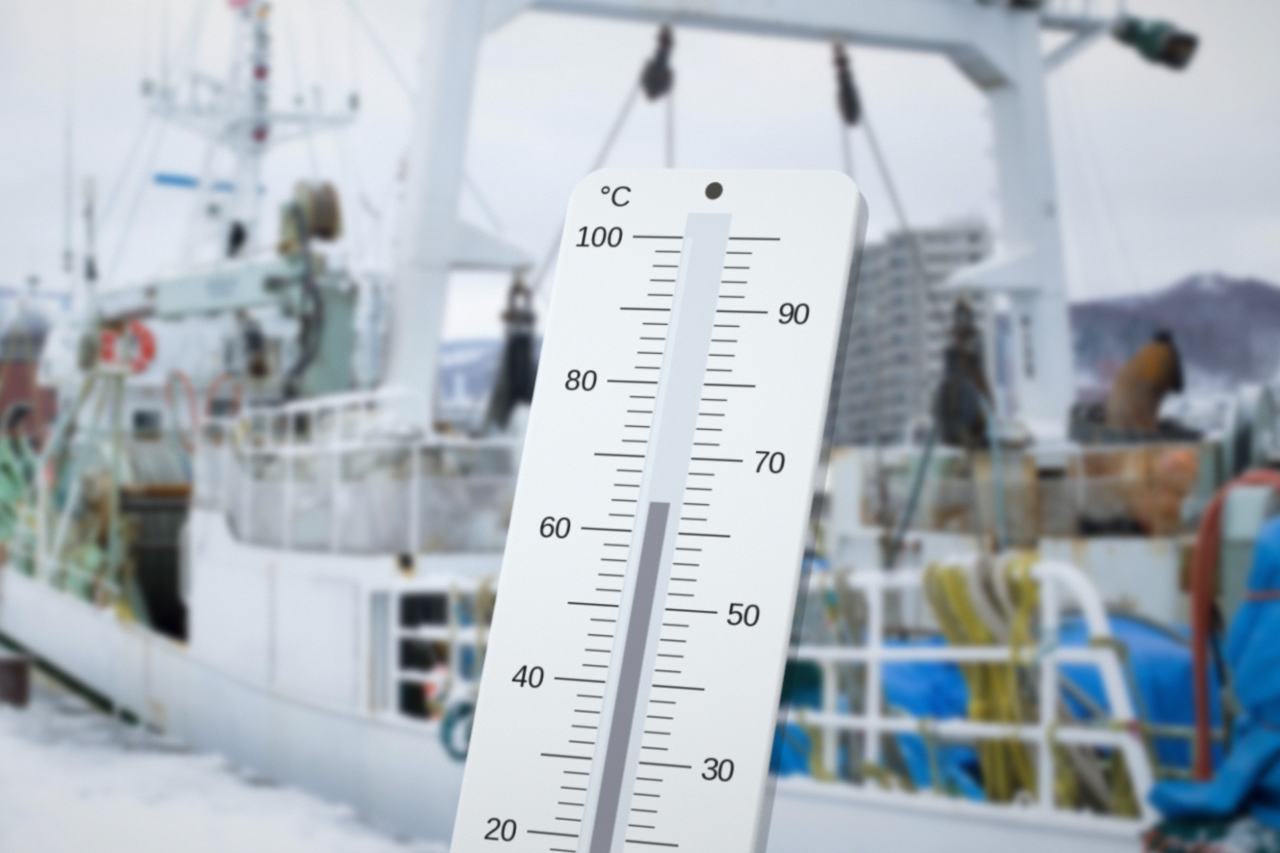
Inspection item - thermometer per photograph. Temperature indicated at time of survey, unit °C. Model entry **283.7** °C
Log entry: **64** °C
